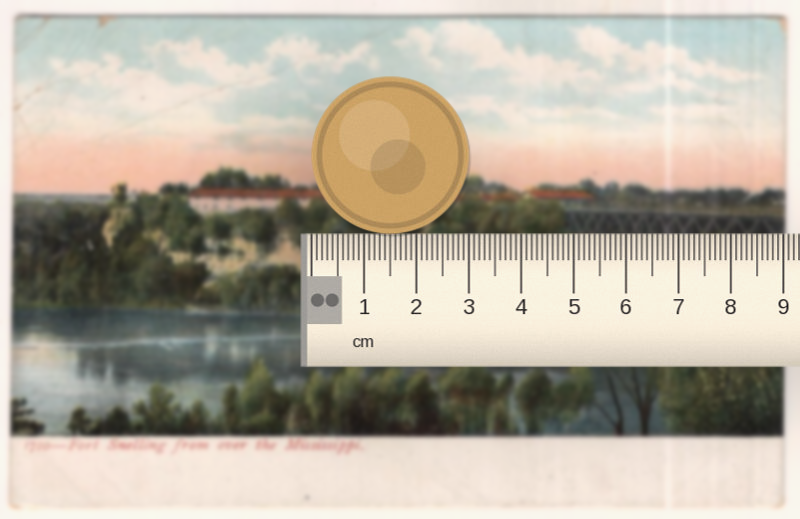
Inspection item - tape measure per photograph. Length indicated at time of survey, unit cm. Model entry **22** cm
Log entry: **3** cm
